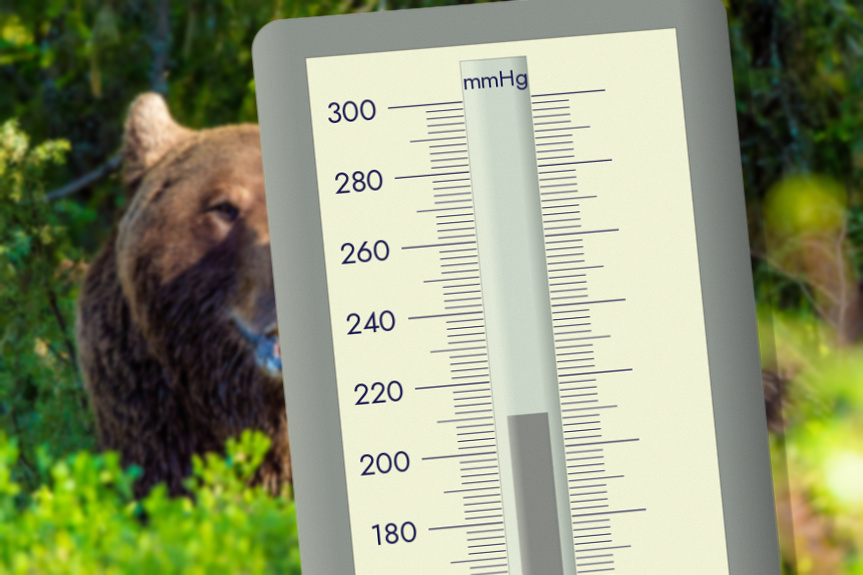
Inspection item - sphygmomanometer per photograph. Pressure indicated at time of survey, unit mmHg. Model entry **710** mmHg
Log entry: **210** mmHg
